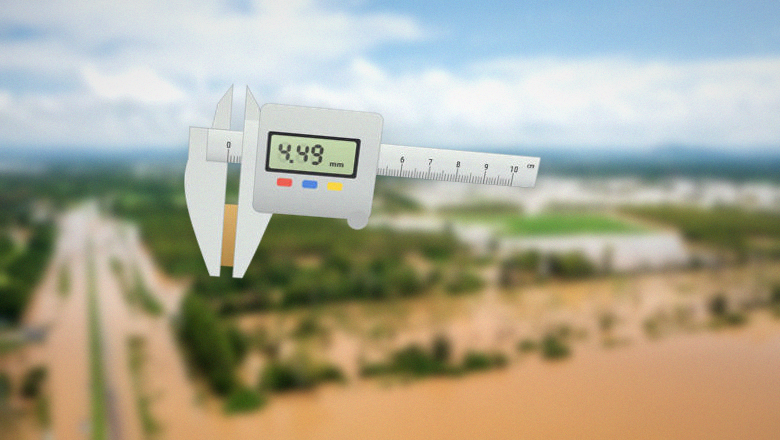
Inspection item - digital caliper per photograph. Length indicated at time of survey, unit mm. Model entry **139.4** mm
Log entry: **4.49** mm
